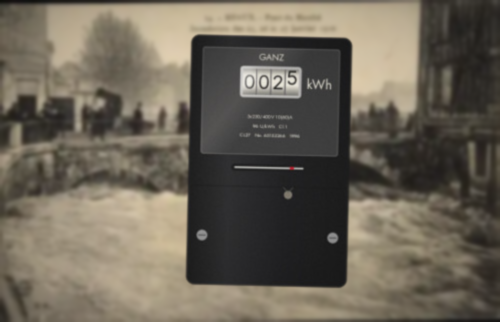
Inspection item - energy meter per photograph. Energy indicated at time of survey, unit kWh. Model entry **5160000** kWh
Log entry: **25** kWh
